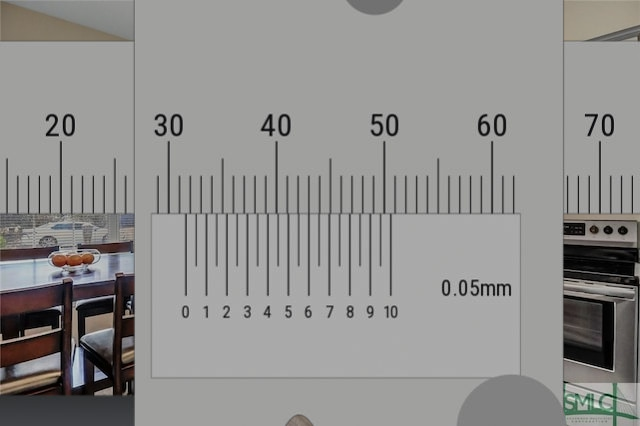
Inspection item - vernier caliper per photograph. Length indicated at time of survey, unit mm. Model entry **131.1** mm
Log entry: **31.6** mm
